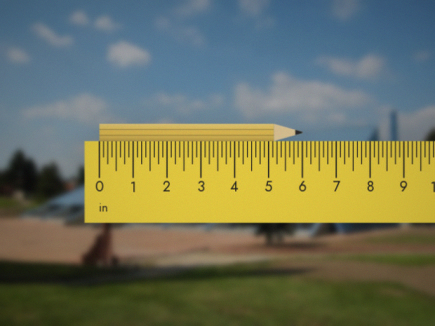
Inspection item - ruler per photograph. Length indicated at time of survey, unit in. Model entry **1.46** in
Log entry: **6** in
